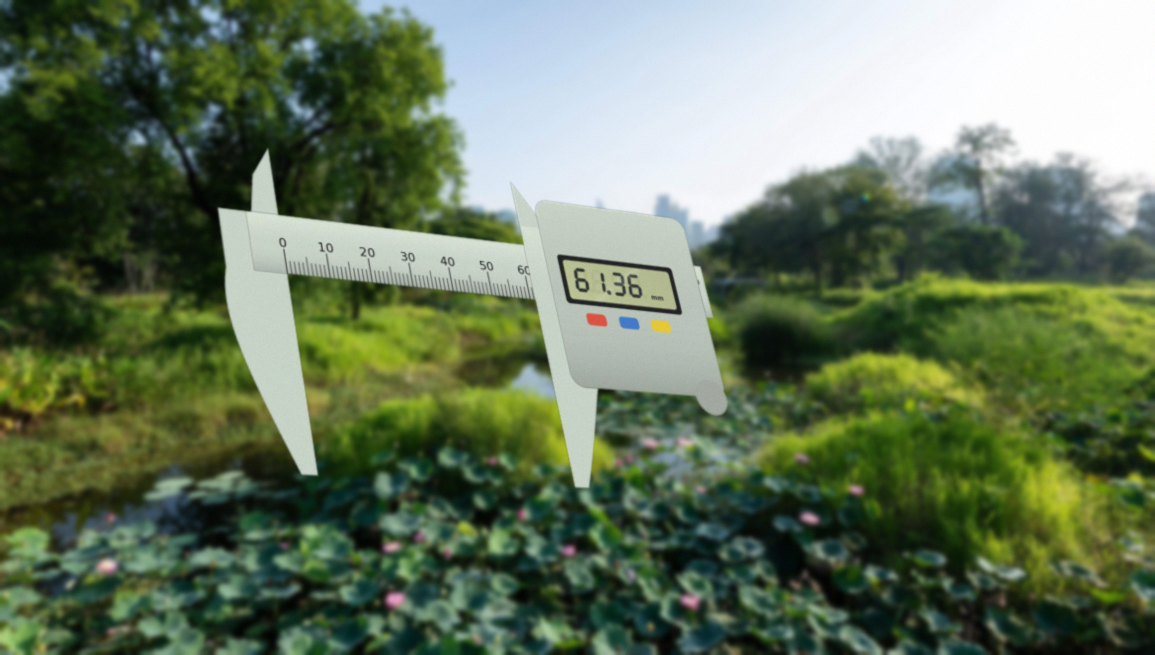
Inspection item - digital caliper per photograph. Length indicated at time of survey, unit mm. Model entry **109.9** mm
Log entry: **61.36** mm
